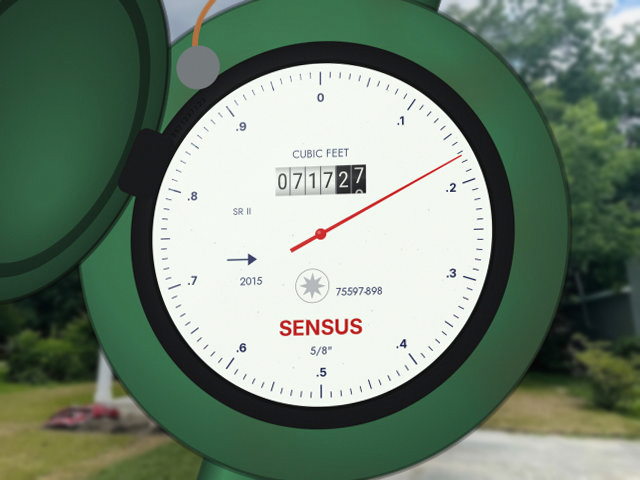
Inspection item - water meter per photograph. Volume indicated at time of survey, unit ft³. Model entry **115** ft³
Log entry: **71727.17** ft³
